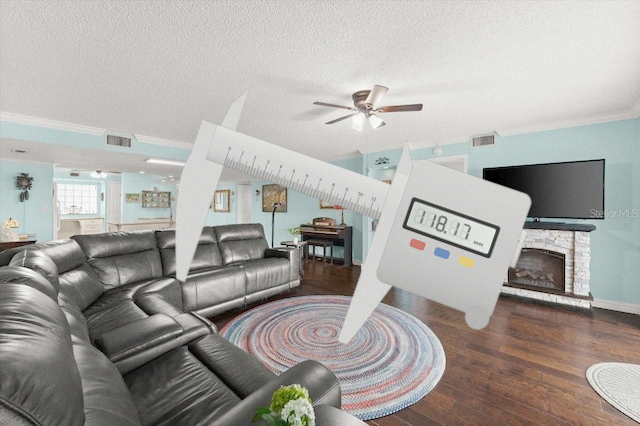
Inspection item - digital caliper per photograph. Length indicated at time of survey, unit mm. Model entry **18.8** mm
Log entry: **118.17** mm
